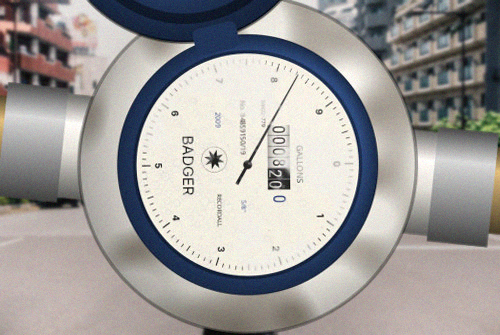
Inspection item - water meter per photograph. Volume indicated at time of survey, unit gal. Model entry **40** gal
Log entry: **8198.3** gal
